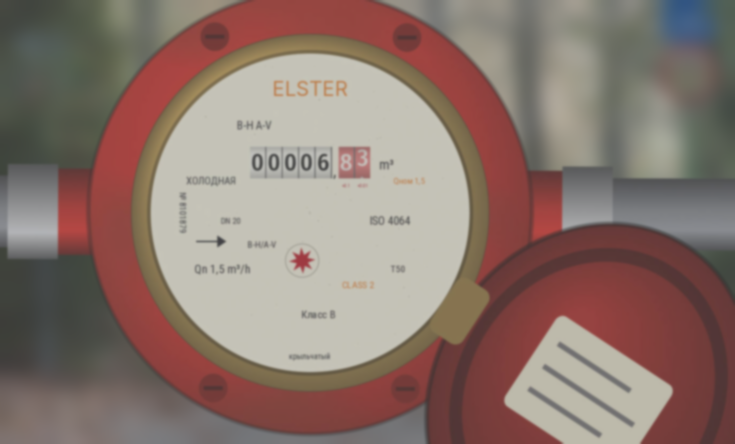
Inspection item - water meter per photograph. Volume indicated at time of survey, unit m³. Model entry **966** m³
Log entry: **6.83** m³
